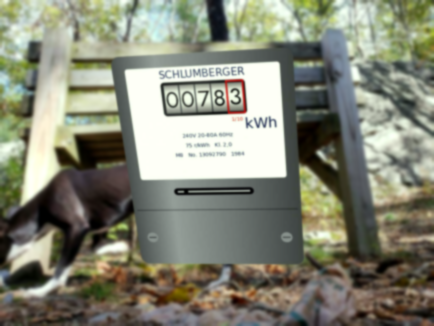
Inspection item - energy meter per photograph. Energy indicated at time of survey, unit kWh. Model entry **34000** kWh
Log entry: **78.3** kWh
